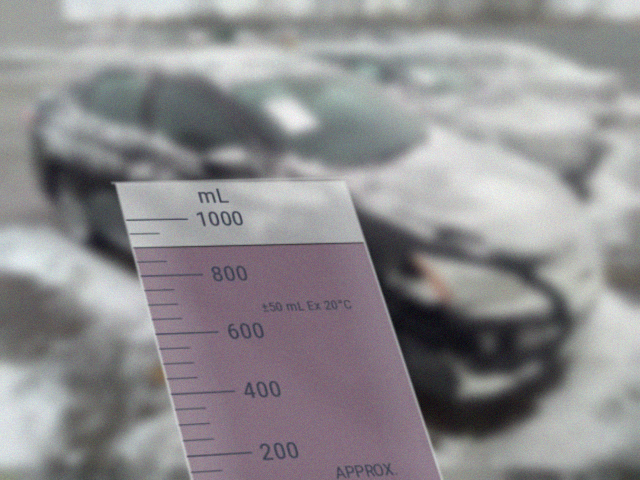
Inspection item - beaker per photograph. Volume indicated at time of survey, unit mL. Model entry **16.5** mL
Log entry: **900** mL
